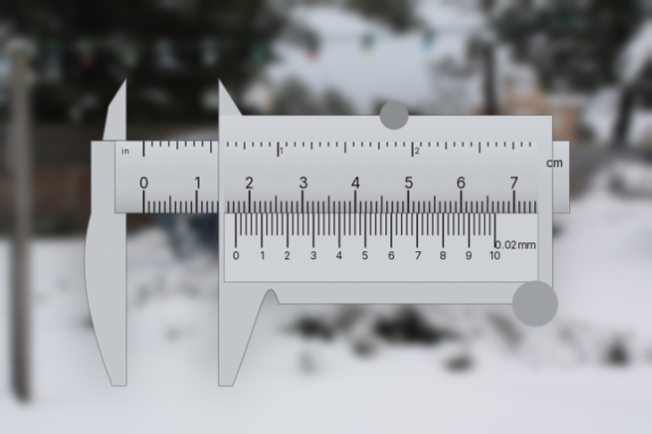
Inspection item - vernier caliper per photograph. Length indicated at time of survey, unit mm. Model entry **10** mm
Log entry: **17.4** mm
